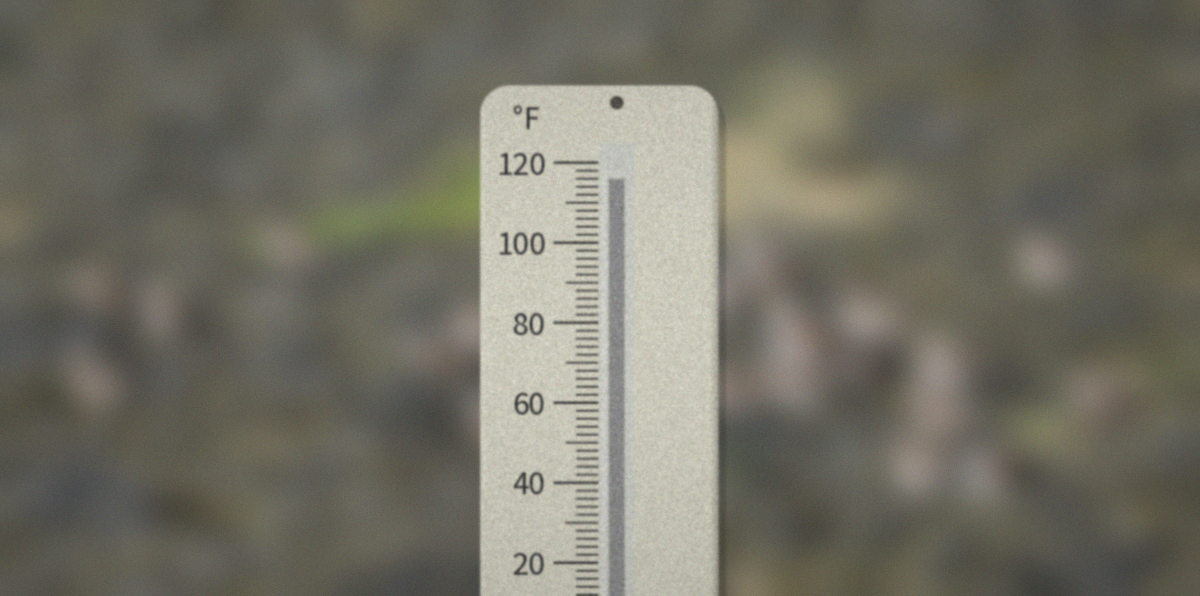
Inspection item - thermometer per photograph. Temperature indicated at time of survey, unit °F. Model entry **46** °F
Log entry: **116** °F
